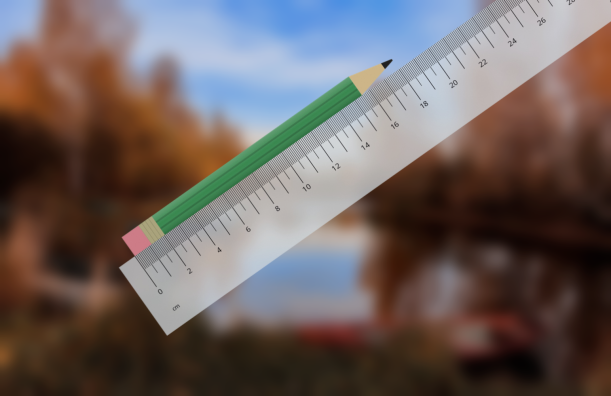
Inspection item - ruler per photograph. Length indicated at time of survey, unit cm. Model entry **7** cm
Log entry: **18** cm
